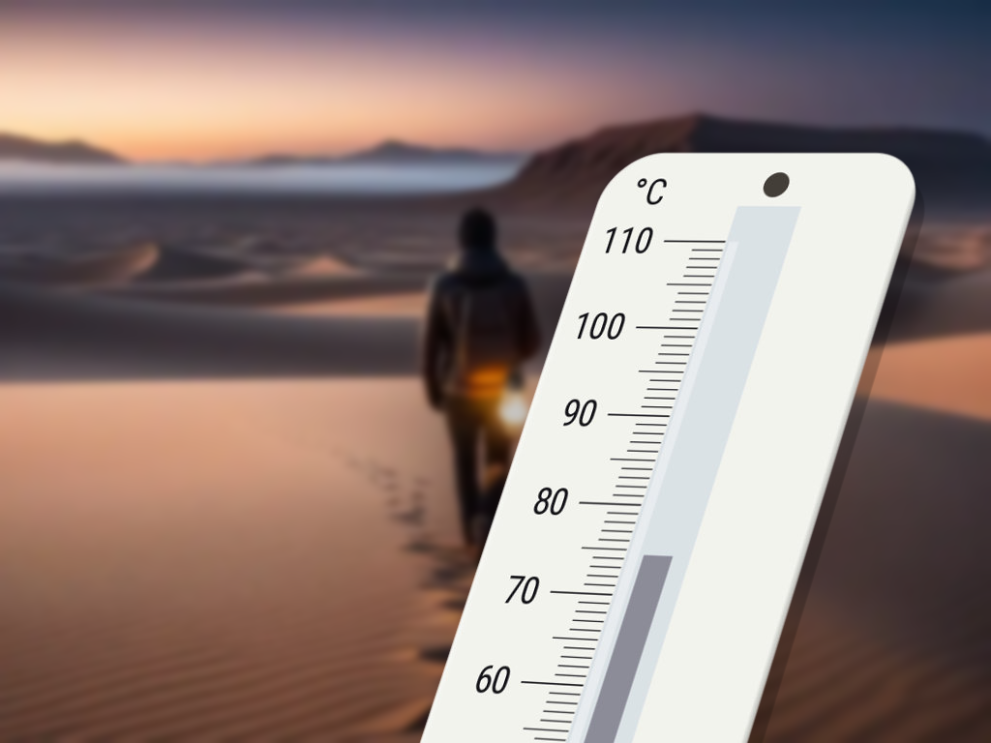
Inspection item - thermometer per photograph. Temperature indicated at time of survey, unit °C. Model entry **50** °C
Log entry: **74.5** °C
